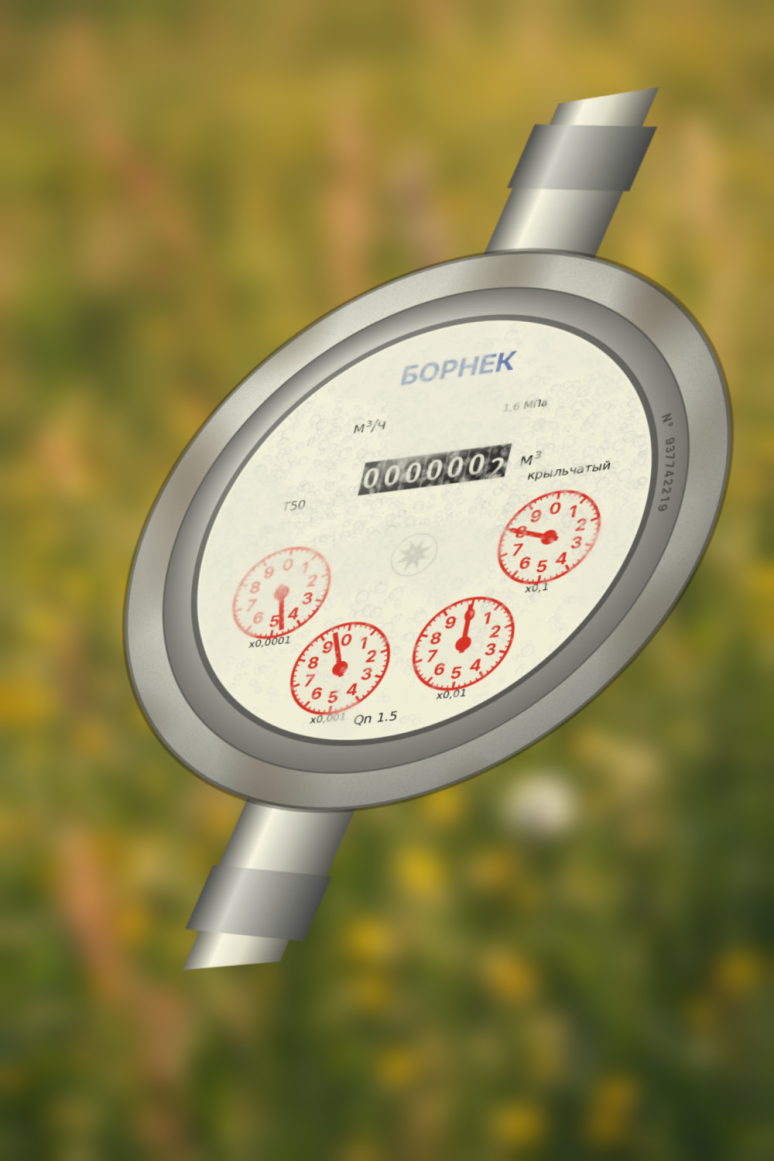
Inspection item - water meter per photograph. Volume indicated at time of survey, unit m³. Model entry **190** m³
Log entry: **1.7994** m³
